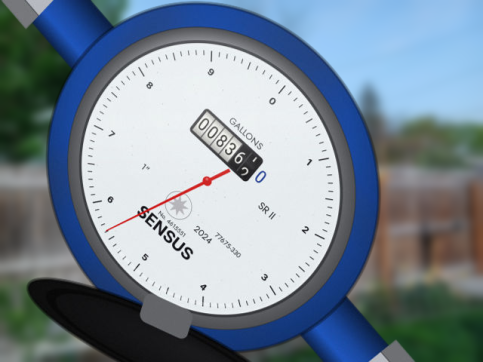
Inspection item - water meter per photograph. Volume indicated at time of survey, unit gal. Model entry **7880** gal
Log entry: **83615.6** gal
